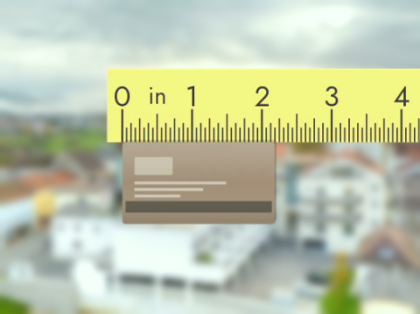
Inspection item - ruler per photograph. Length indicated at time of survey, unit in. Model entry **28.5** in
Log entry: **2.1875** in
